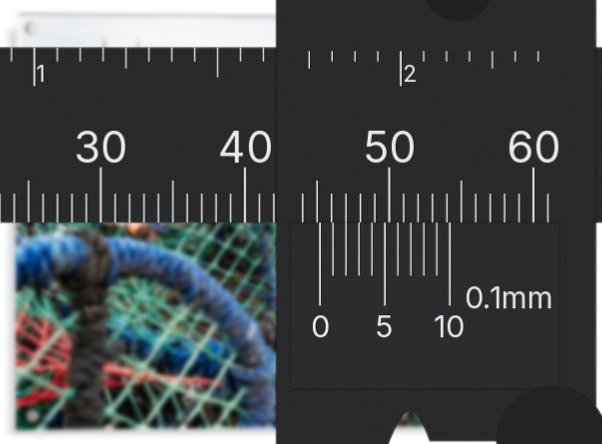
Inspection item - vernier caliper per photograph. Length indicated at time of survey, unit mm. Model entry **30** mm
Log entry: **45.2** mm
